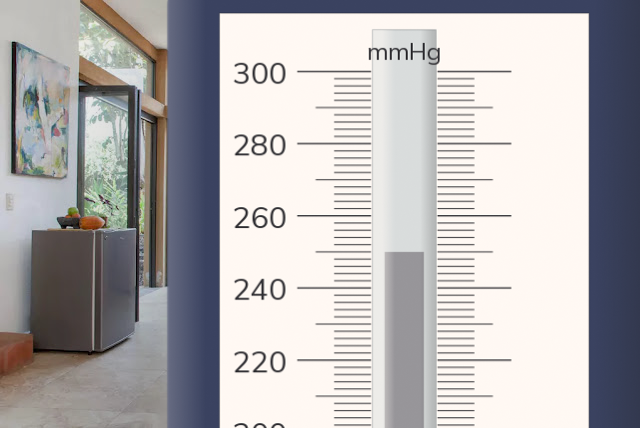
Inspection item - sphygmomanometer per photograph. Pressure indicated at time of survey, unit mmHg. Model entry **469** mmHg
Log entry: **250** mmHg
